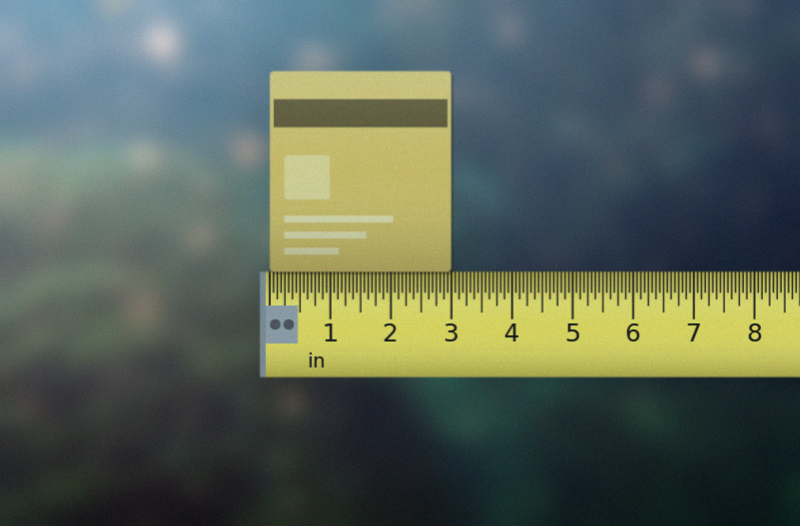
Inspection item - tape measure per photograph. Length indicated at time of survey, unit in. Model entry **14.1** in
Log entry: **3** in
